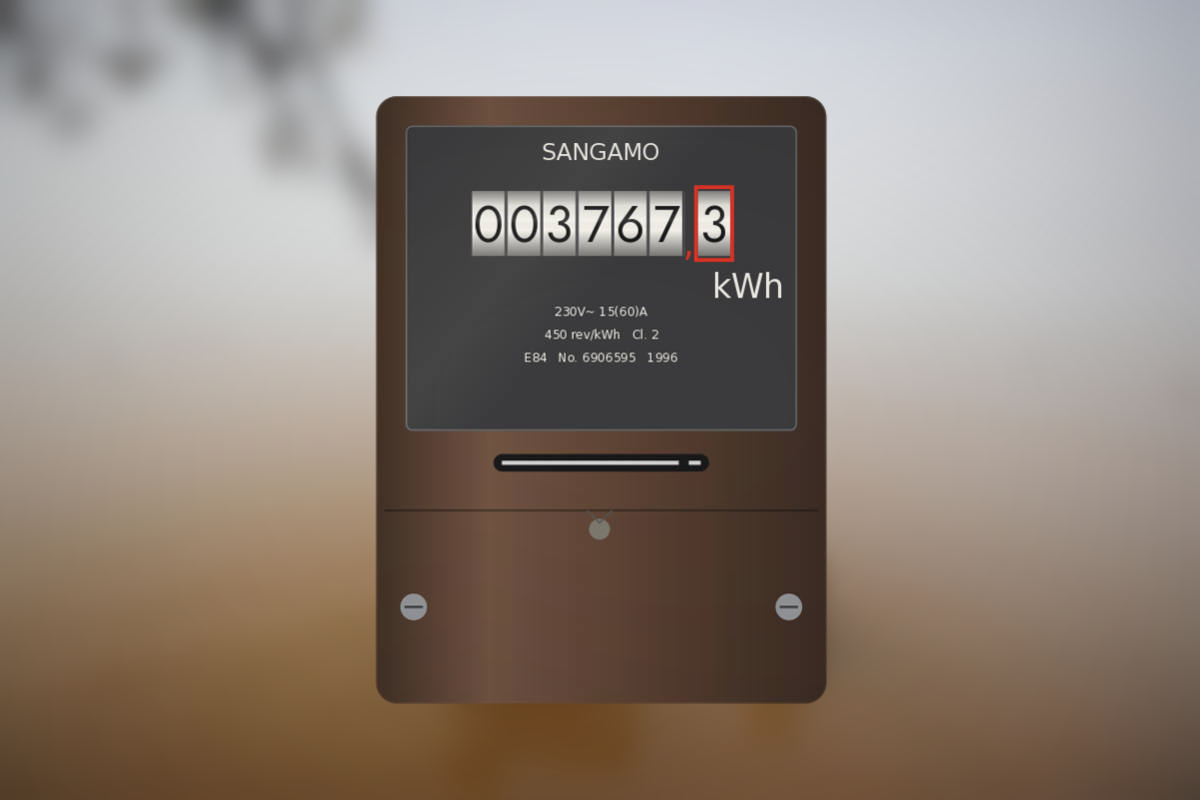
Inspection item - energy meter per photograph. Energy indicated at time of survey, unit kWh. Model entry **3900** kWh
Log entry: **3767.3** kWh
